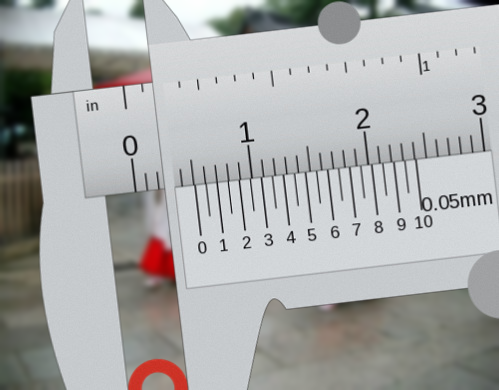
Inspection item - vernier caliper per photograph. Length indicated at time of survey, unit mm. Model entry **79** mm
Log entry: **5.1** mm
